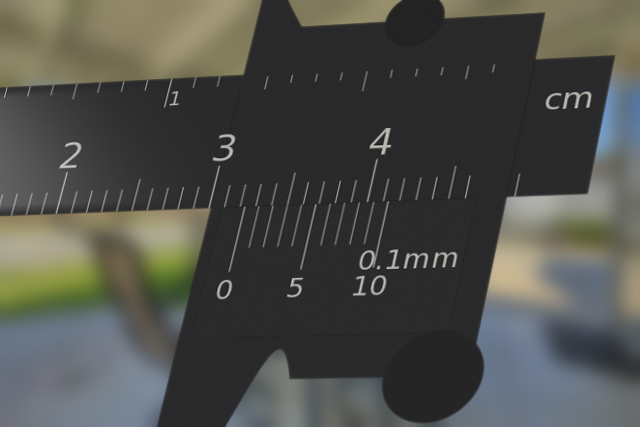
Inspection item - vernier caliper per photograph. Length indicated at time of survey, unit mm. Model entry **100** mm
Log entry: **32.3** mm
